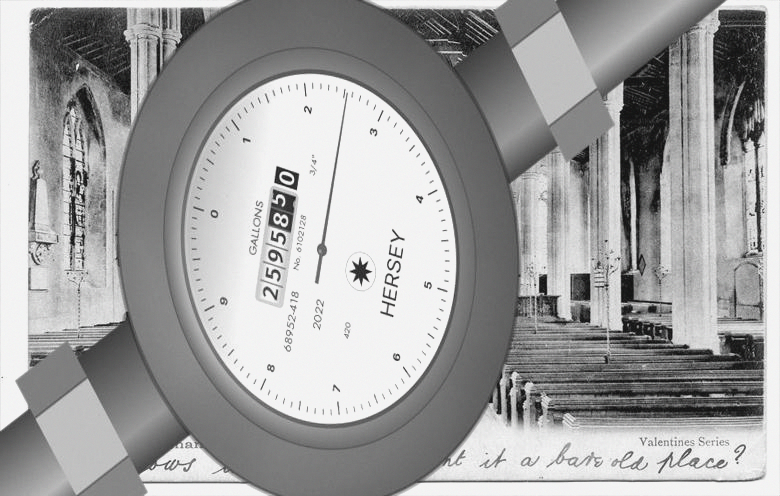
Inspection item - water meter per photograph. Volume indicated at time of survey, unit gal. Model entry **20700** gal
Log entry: **2595852.5** gal
